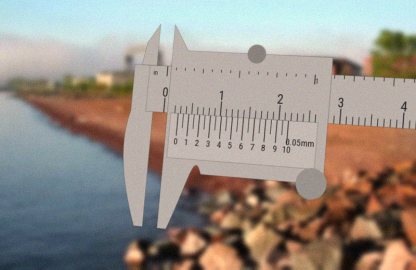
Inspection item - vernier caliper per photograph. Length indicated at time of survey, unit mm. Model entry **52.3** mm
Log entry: **2.6** mm
